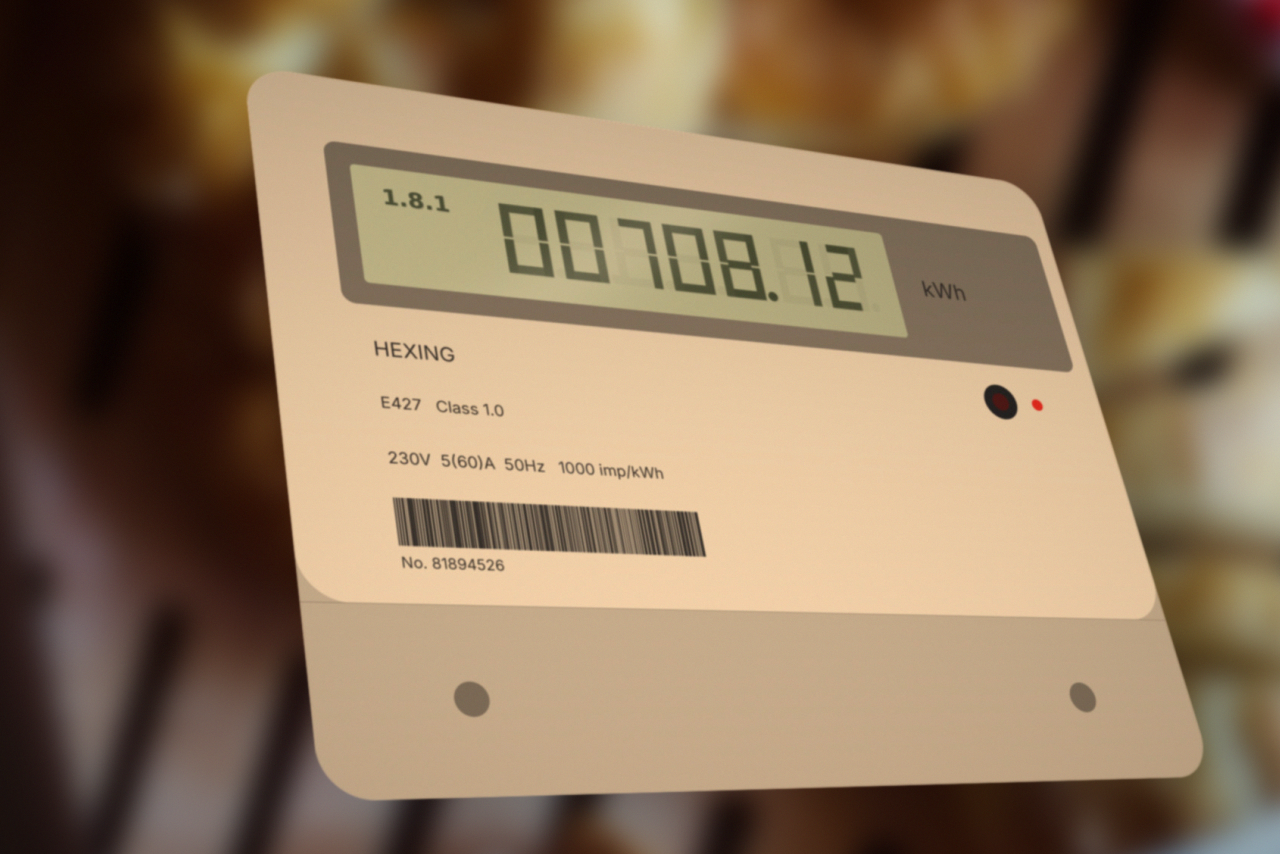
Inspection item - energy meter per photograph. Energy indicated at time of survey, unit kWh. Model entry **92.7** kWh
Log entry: **708.12** kWh
